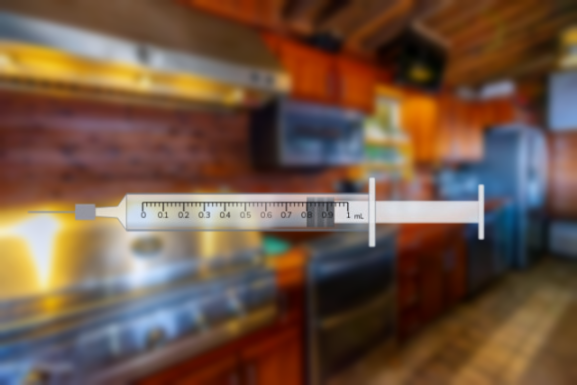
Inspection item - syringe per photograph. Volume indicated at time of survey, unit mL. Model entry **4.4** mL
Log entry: **0.8** mL
